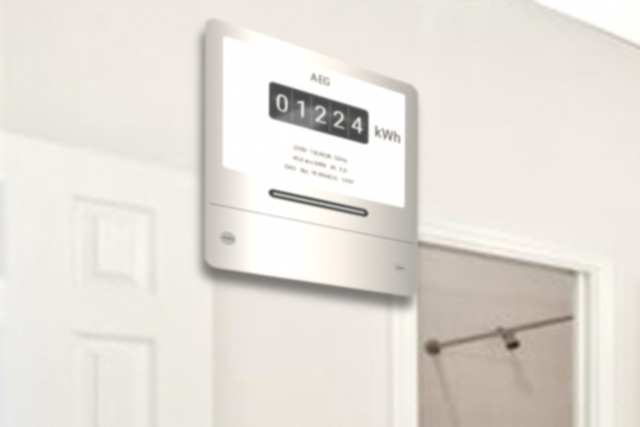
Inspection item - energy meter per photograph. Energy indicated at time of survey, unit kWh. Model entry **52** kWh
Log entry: **1224** kWh
